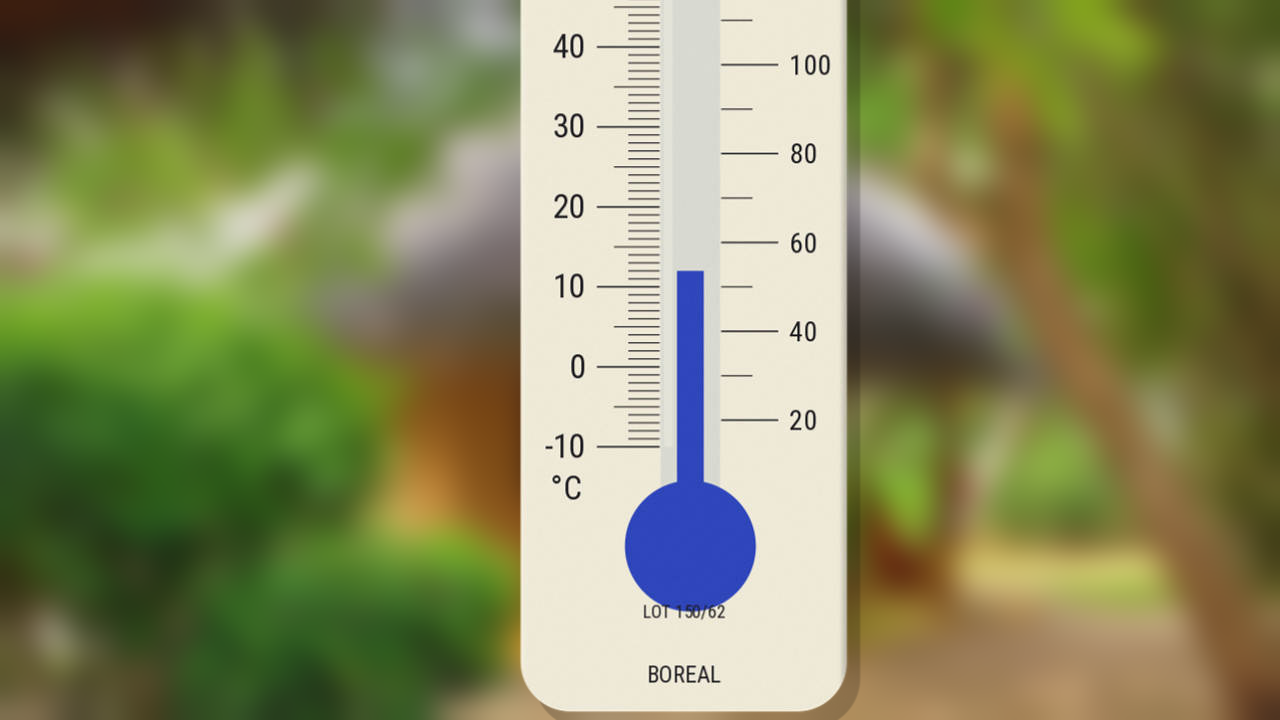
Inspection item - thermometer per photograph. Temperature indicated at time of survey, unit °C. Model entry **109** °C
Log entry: **12** °C
